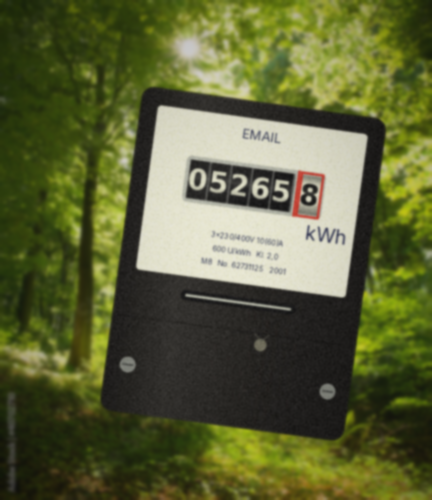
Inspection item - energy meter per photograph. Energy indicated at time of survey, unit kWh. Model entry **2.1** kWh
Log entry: **5265.8** kWh
